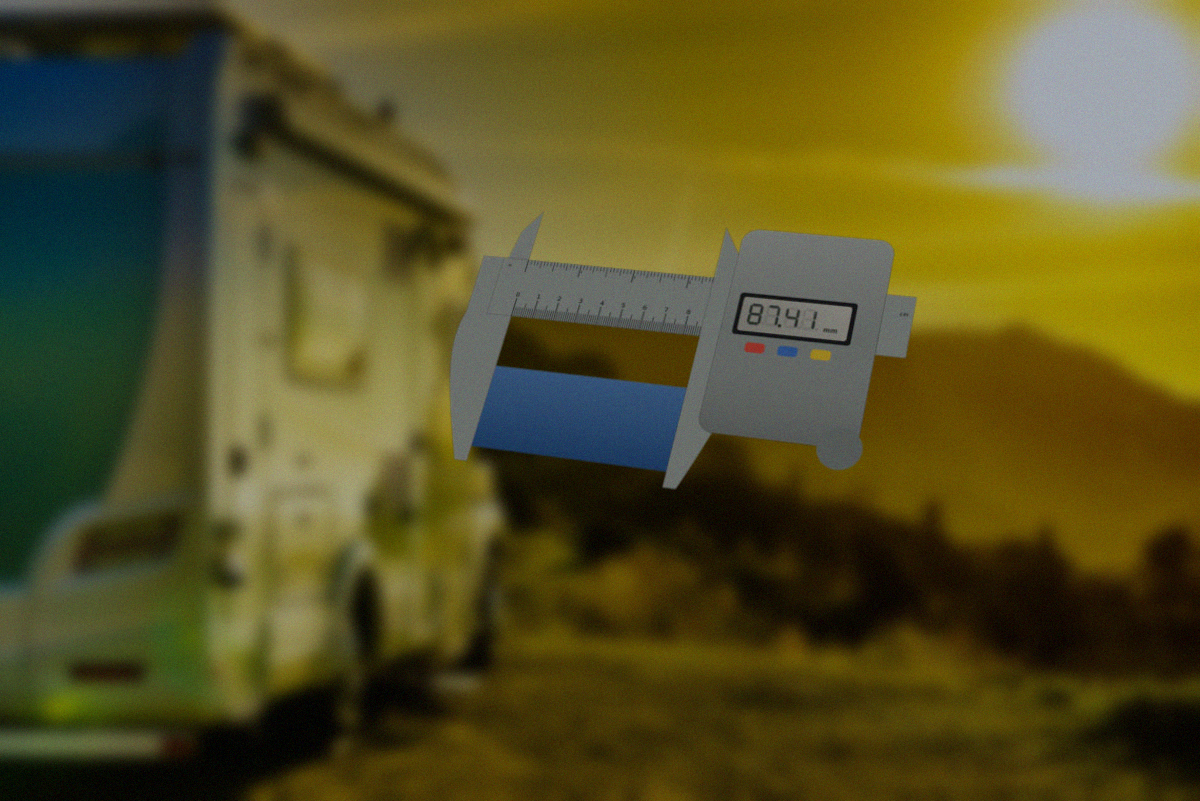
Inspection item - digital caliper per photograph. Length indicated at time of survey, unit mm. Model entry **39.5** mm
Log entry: **87.41** mm
